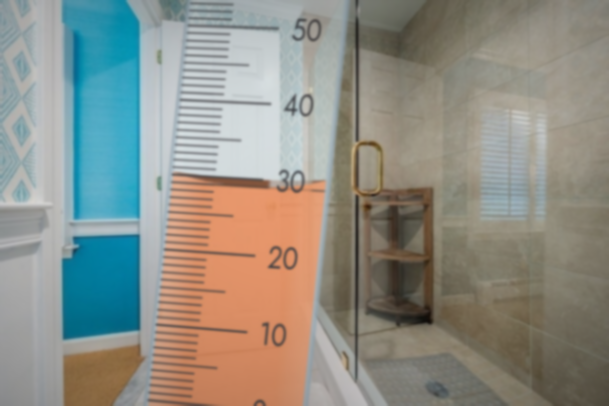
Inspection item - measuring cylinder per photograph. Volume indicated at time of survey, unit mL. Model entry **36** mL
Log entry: **29** mL
